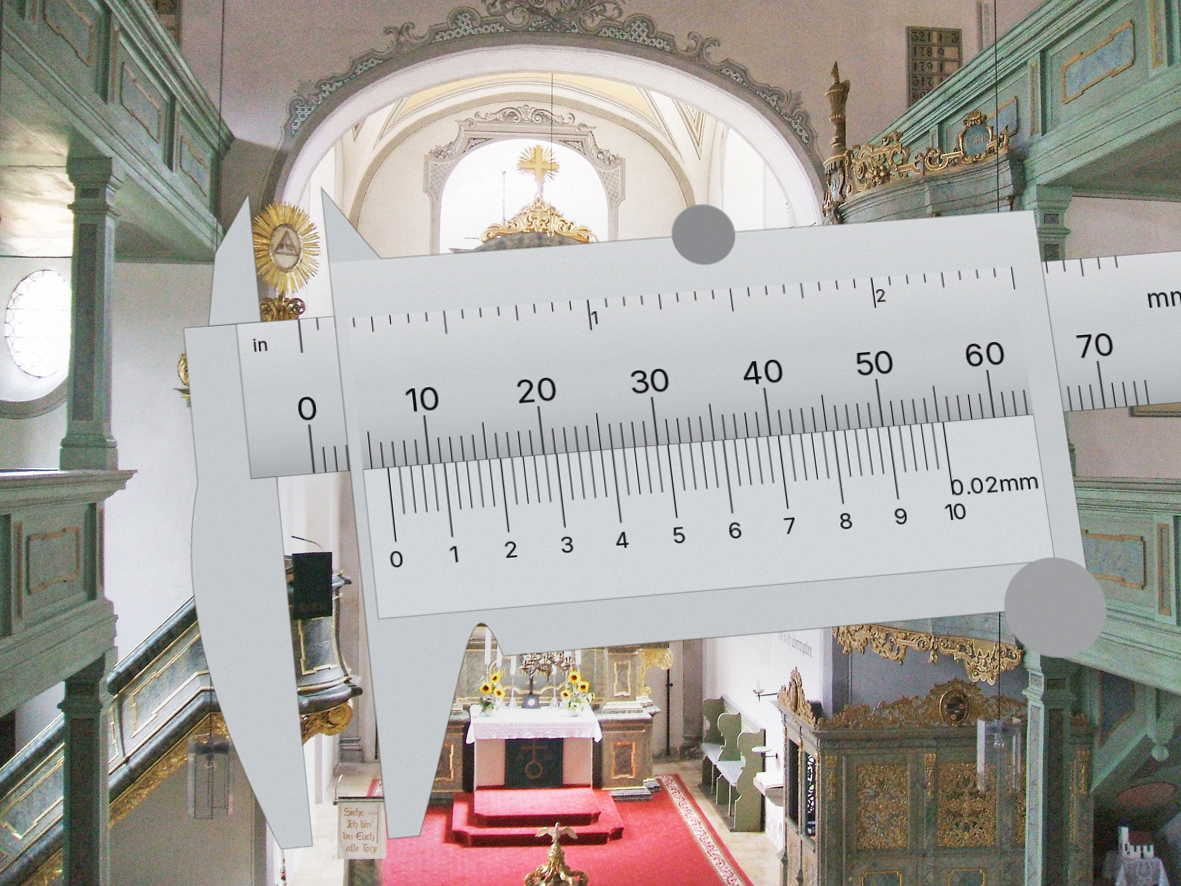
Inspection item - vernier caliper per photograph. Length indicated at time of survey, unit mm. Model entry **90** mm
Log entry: **6.4** mm
